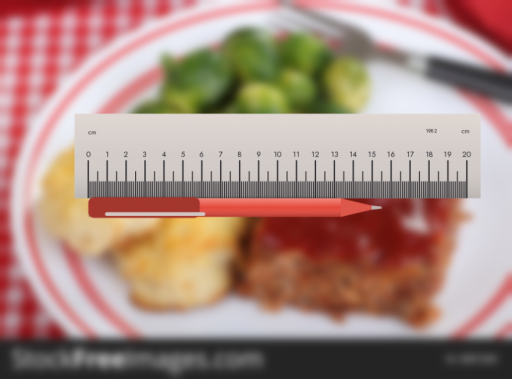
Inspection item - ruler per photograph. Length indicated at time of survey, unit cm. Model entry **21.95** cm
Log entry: **15.5** cm
